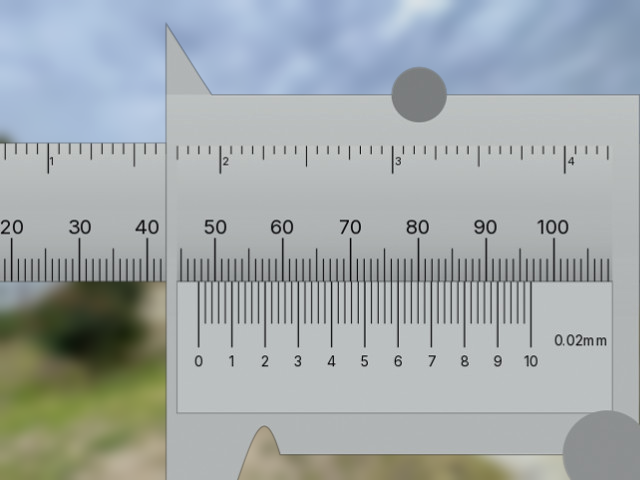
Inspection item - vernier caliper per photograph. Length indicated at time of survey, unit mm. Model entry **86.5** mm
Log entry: **47.6** mm
